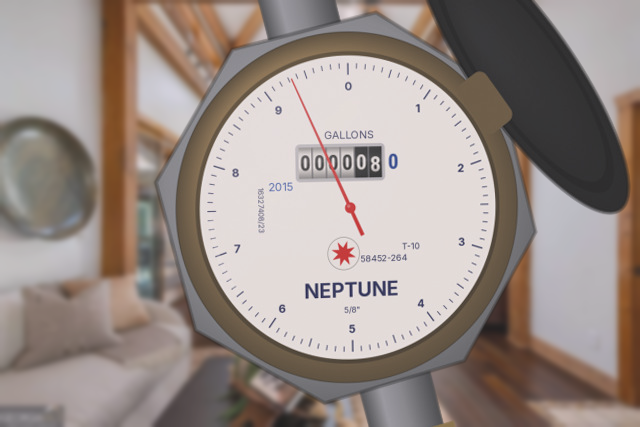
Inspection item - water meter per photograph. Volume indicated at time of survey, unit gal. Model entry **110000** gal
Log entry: **79.3** gal
